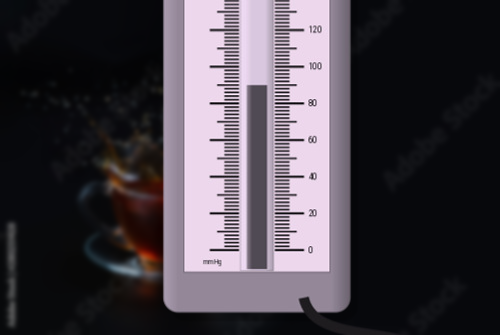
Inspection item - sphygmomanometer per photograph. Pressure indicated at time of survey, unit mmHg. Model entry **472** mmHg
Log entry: **90** mmHg
